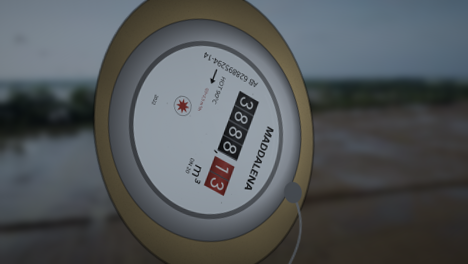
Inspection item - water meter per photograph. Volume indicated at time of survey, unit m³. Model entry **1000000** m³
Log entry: **3888.13** m³
